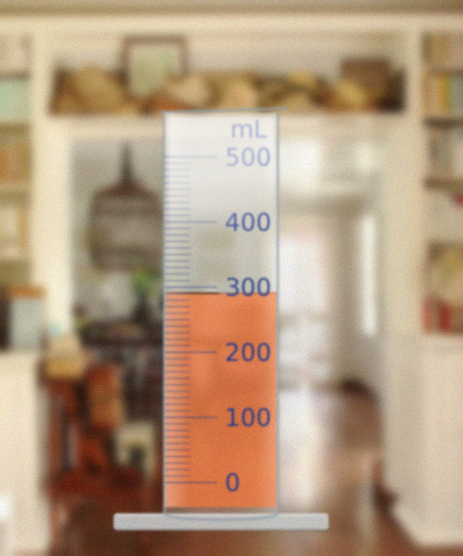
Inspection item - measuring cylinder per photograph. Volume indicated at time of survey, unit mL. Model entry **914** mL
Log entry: **290** mL
